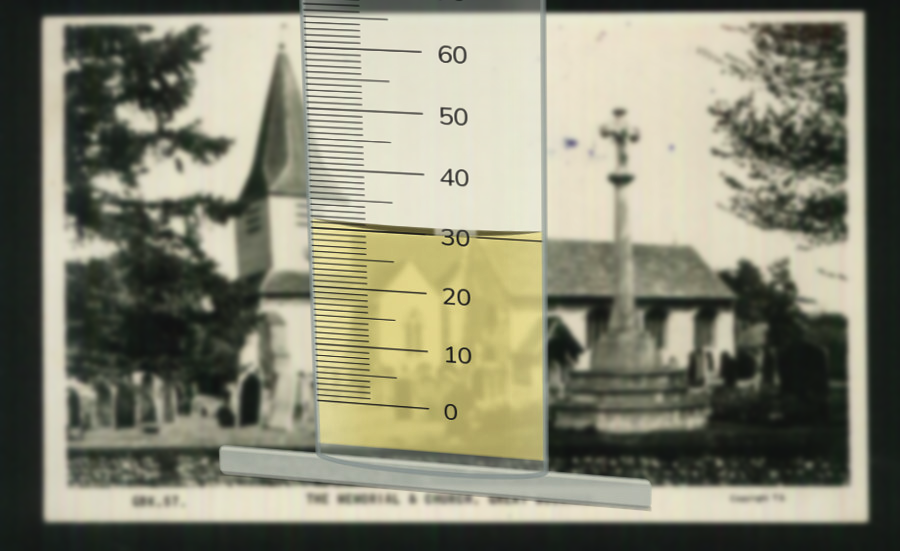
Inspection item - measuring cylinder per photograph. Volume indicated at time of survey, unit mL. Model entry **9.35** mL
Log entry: **30** mL
